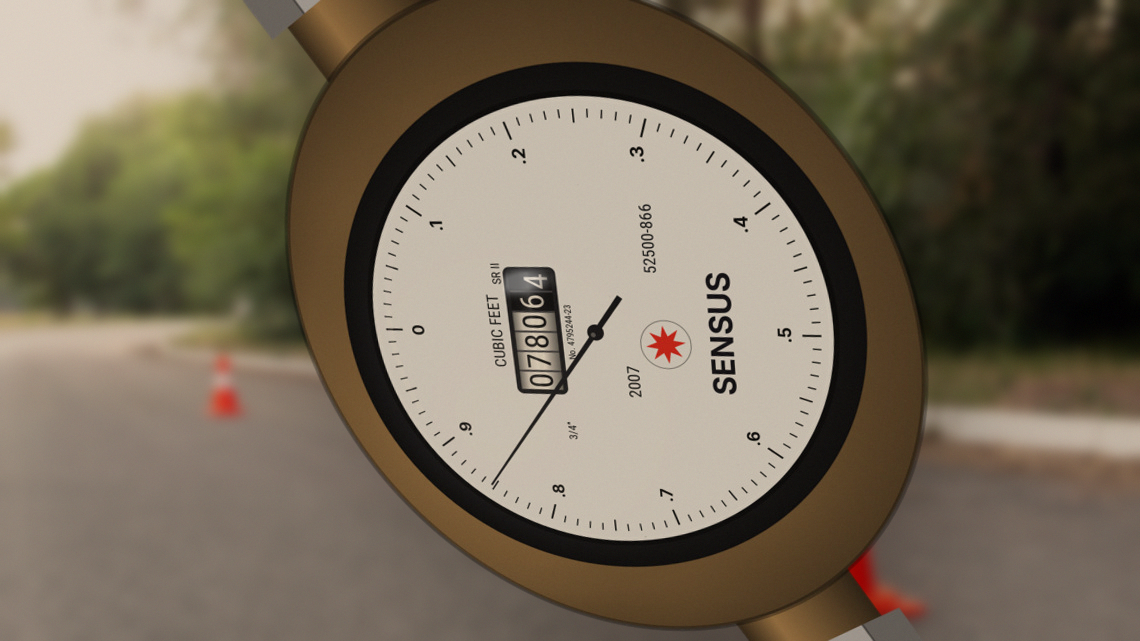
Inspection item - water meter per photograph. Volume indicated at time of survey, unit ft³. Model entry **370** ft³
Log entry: **78063.85** ft³
